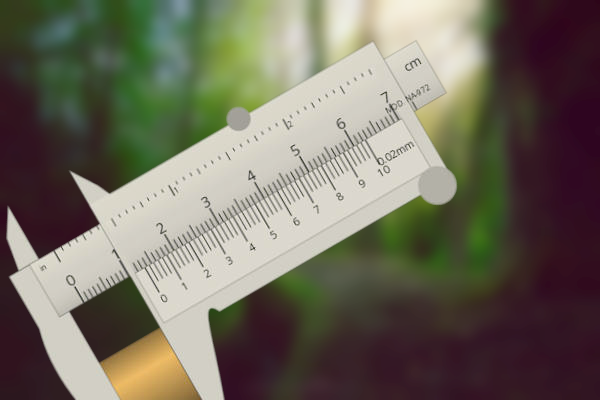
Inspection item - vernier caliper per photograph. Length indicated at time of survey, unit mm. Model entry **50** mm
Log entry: **13.5** mm
